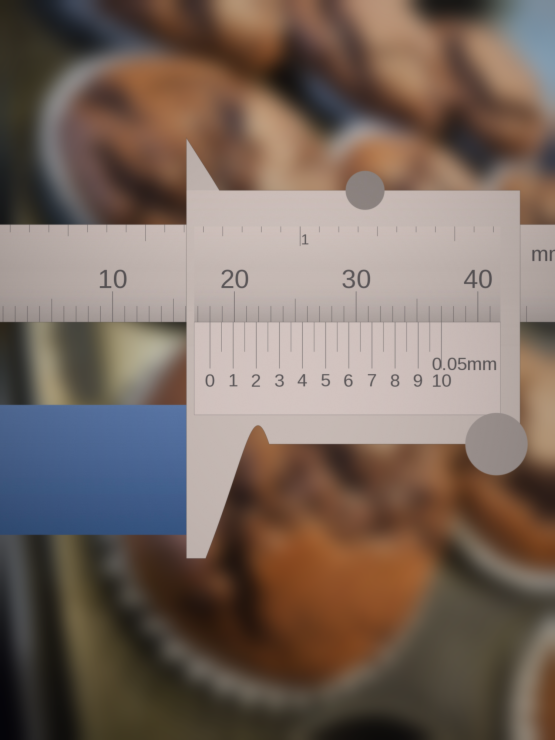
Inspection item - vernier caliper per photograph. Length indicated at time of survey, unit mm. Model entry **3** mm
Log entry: **18.0** mm
